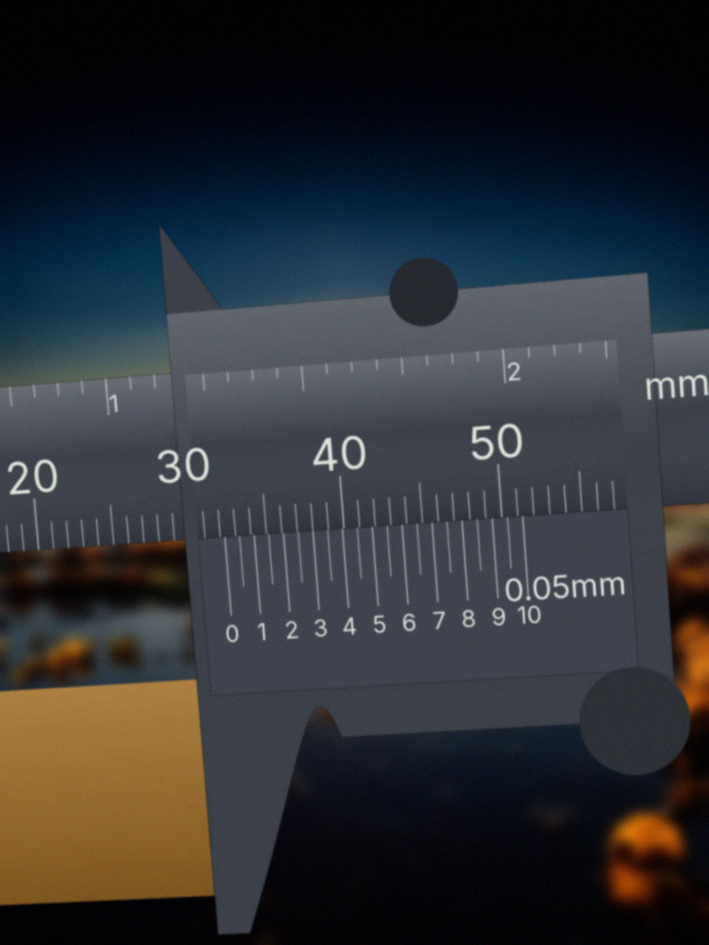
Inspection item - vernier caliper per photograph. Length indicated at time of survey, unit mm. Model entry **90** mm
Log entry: **32.3** mm
